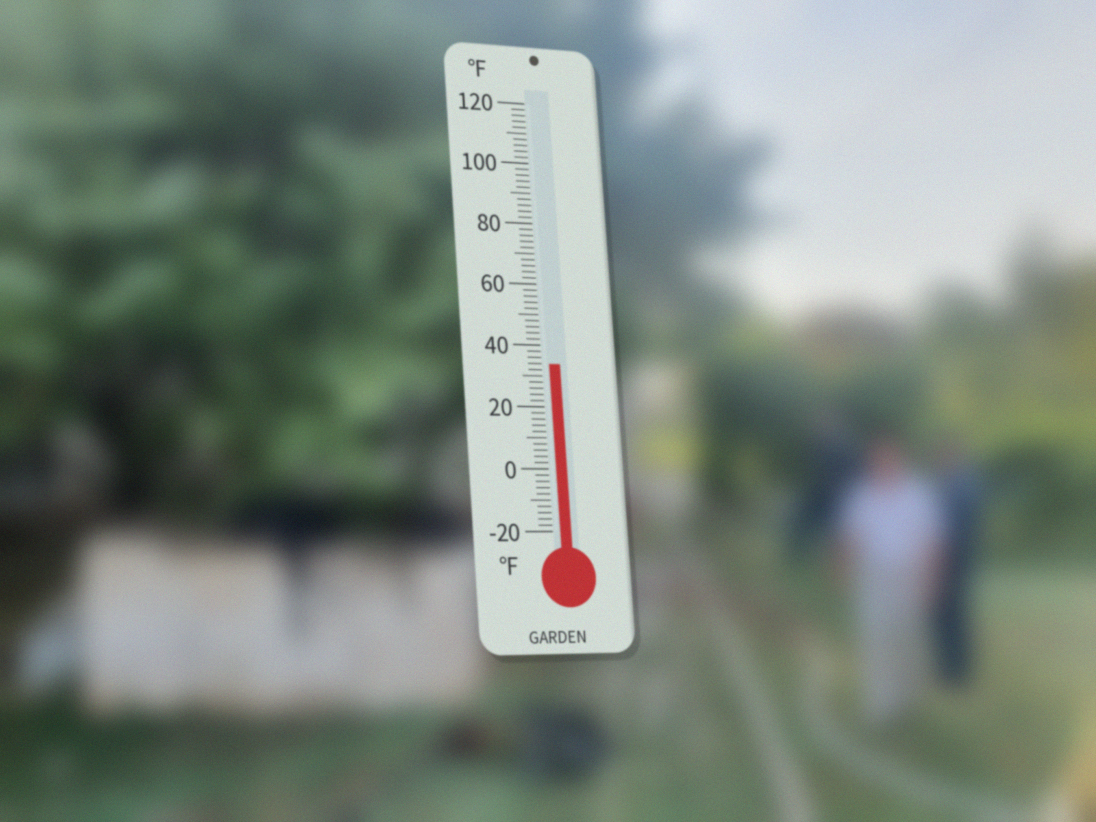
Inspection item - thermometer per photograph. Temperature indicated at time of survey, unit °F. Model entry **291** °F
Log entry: **34** °F
